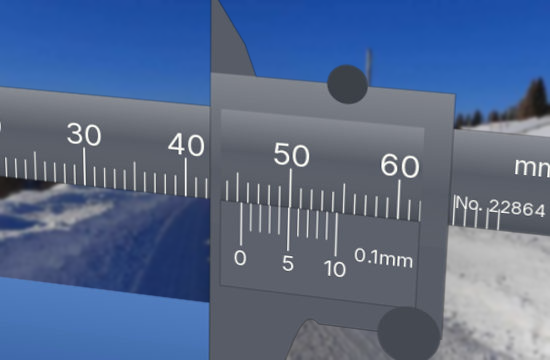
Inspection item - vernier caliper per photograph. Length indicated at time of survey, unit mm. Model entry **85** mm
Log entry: **45.4** mm
